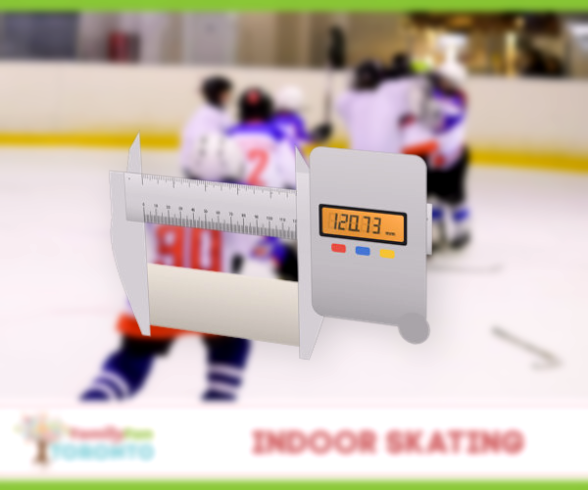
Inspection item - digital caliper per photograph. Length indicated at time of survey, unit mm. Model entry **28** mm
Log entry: **120.73** mm
